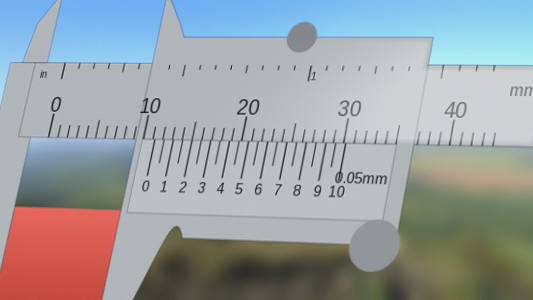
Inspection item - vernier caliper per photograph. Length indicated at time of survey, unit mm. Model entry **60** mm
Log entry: **11.2** mm
